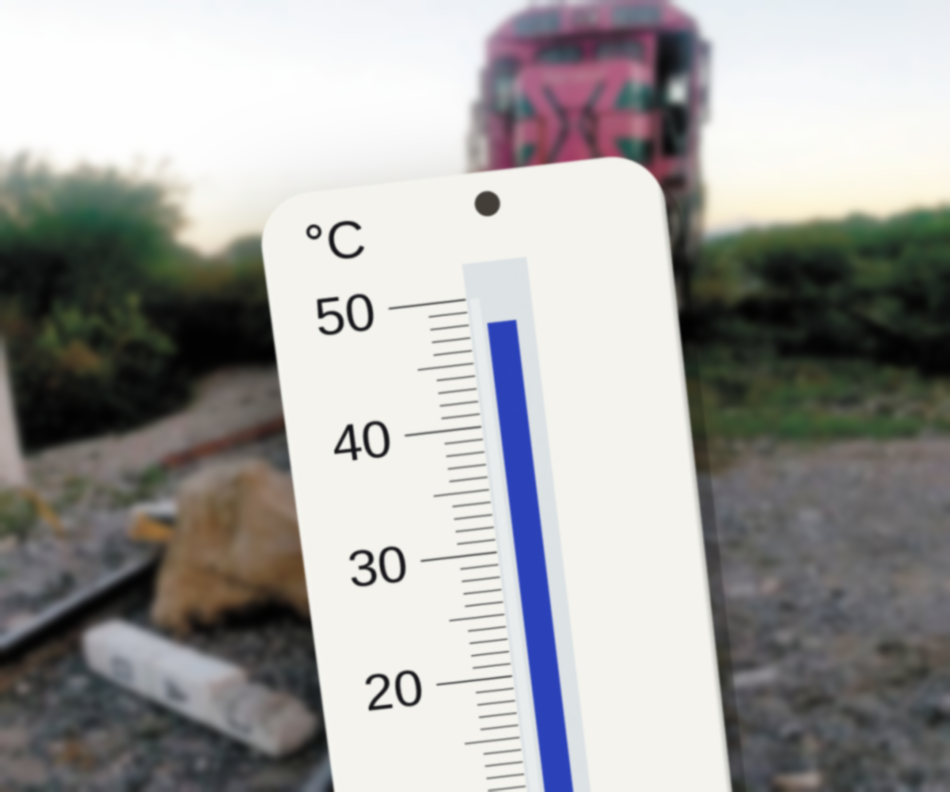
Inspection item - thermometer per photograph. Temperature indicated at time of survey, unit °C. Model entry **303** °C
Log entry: **48** °C
